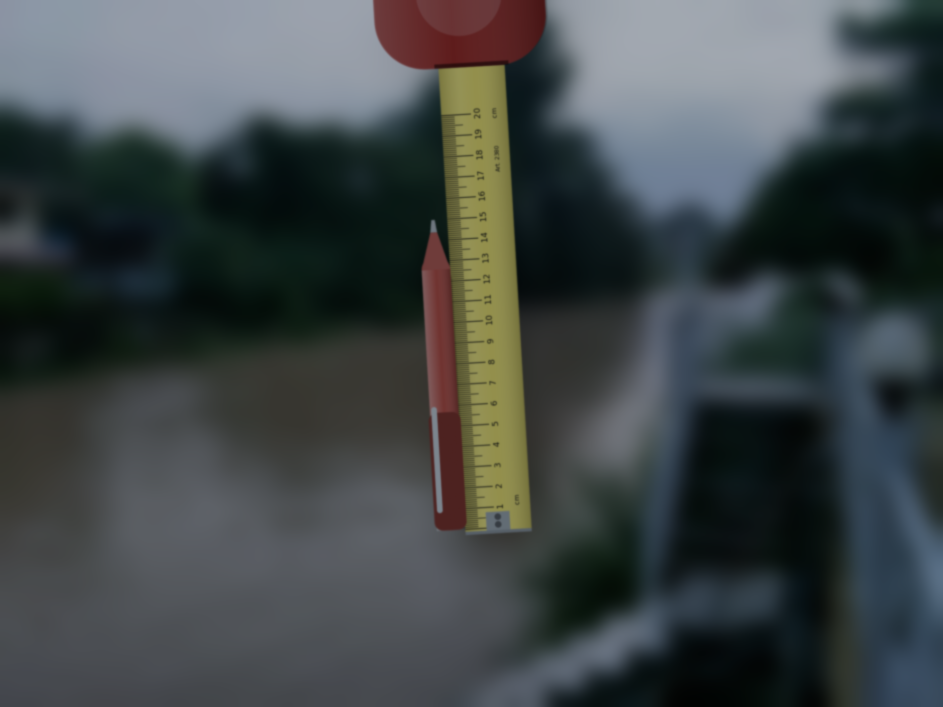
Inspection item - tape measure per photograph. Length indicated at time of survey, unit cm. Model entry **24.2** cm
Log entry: **15** cm
